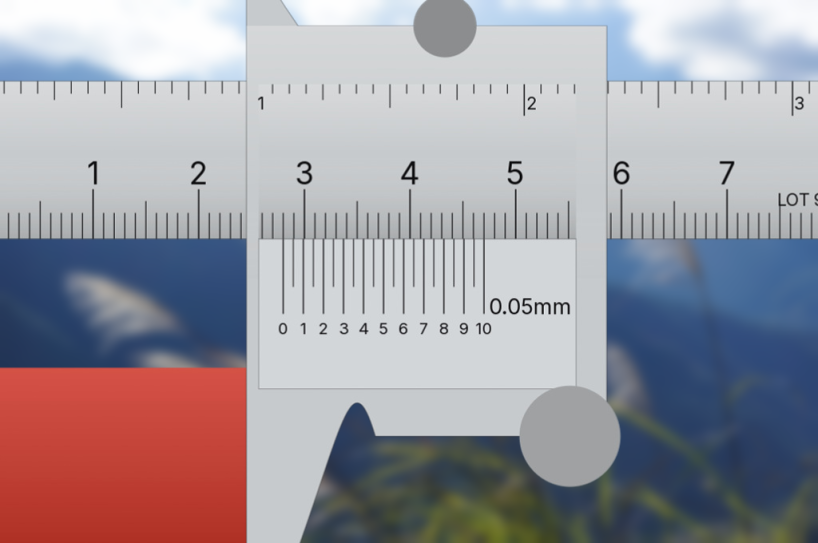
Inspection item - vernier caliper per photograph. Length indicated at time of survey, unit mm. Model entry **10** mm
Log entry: **28.0** mm
